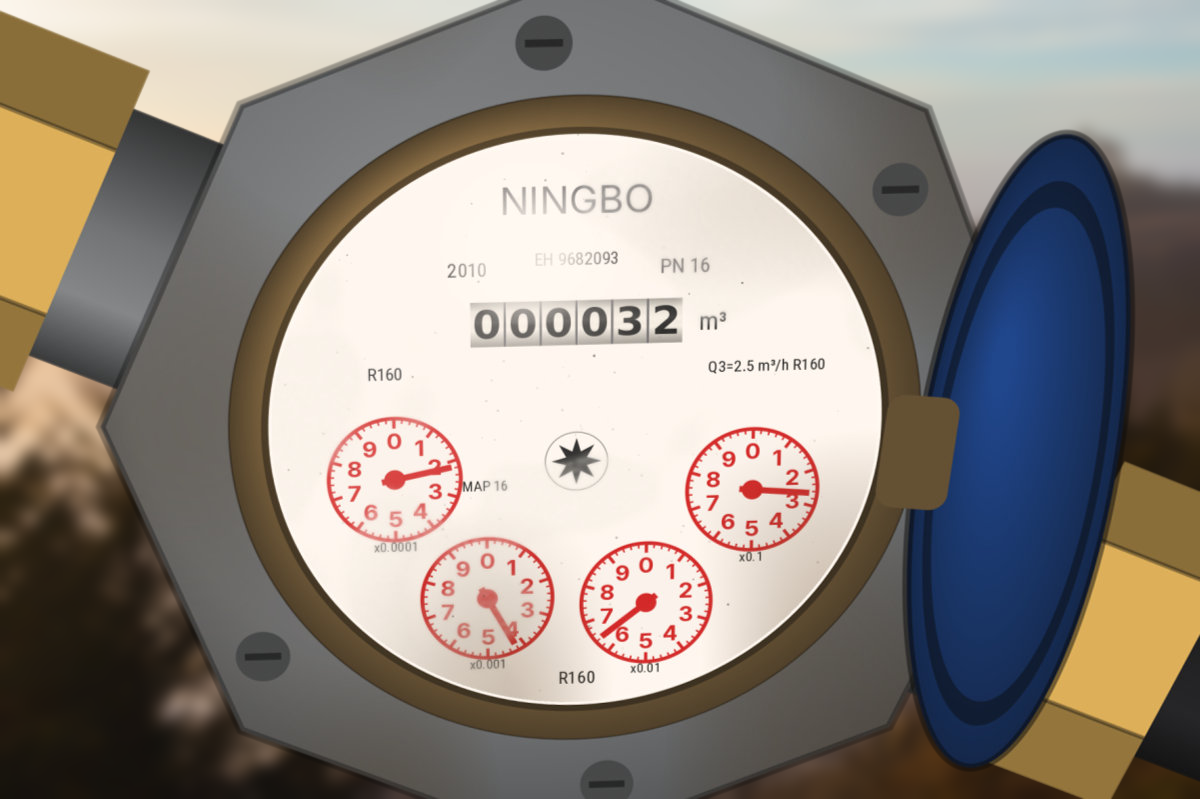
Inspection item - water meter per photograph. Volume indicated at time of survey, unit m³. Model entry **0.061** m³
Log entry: **32.2642** m³
